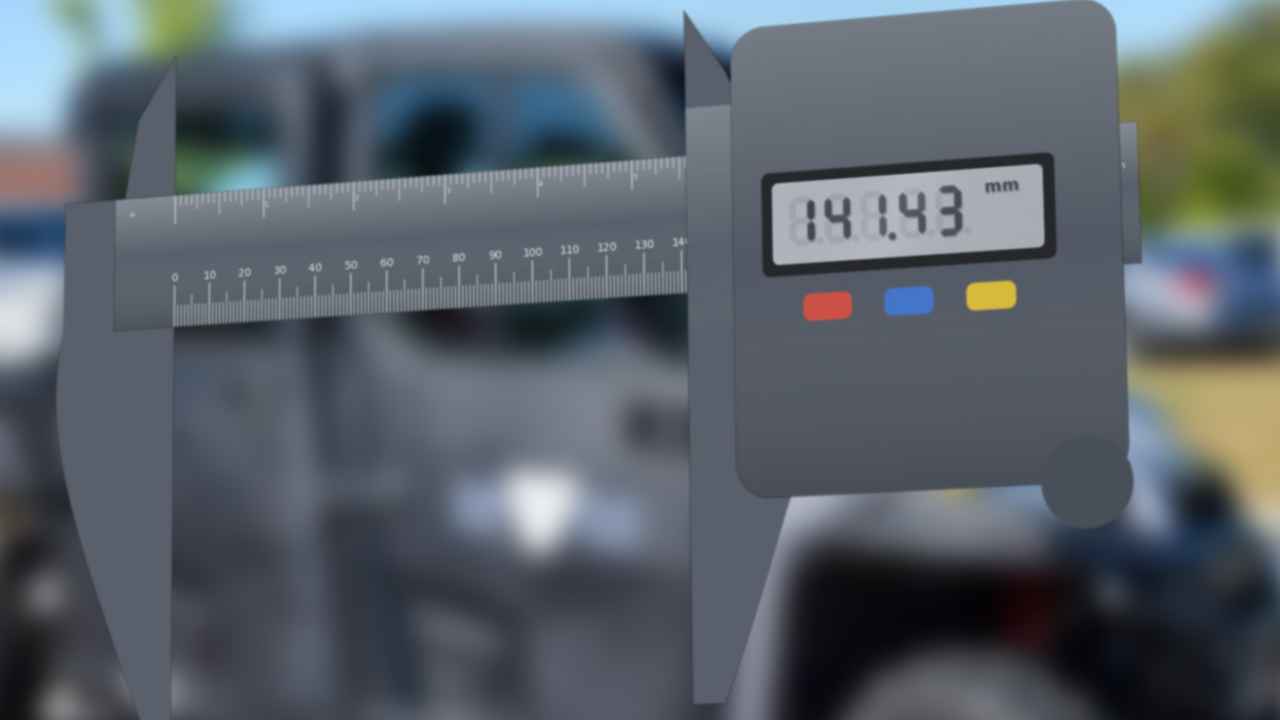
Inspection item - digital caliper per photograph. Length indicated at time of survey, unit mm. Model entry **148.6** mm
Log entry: **141.43** mm
